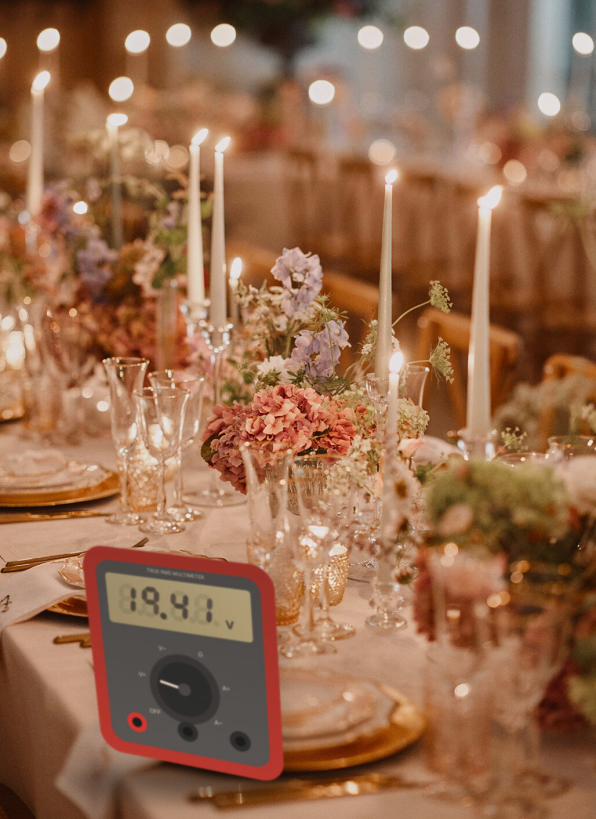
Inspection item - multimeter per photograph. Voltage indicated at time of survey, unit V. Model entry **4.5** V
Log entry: **19.41** V
